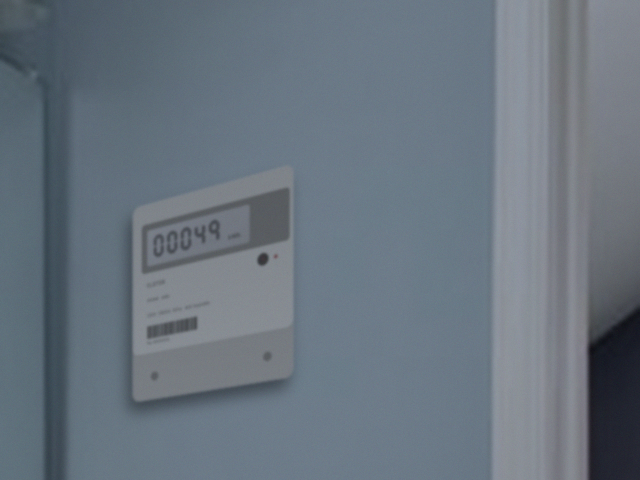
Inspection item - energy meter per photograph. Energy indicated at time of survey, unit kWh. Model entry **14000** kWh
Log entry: **49** kWh
